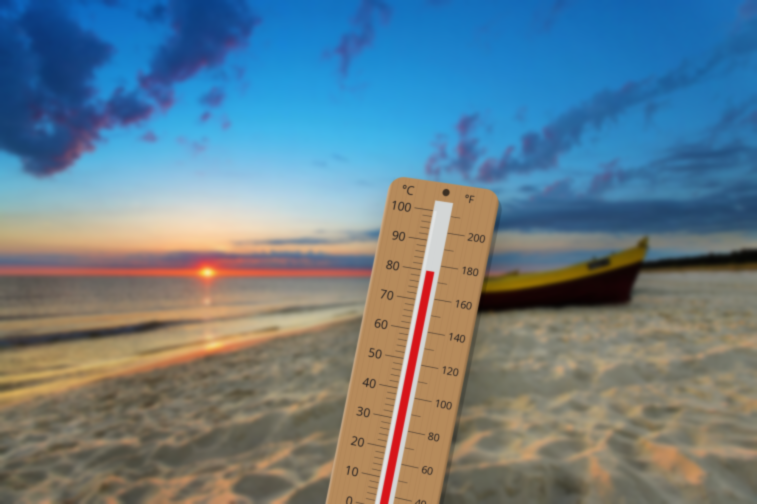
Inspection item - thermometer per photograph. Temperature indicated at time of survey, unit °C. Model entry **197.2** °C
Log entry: **80** °C
